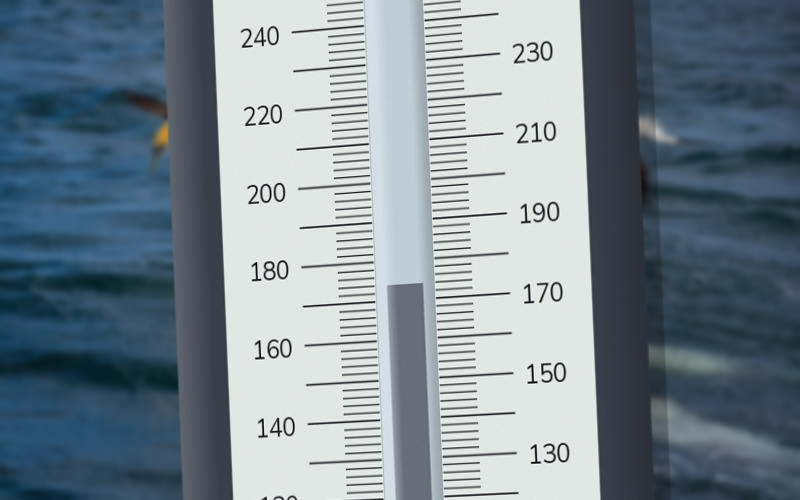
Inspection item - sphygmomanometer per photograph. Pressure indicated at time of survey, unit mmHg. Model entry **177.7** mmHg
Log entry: **174** mmHg
